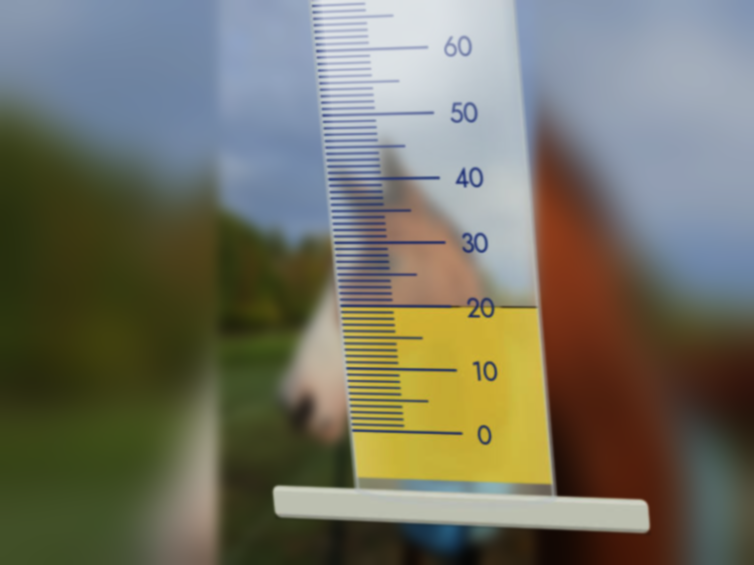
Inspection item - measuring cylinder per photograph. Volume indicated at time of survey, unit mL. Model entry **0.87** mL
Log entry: **20** mL
